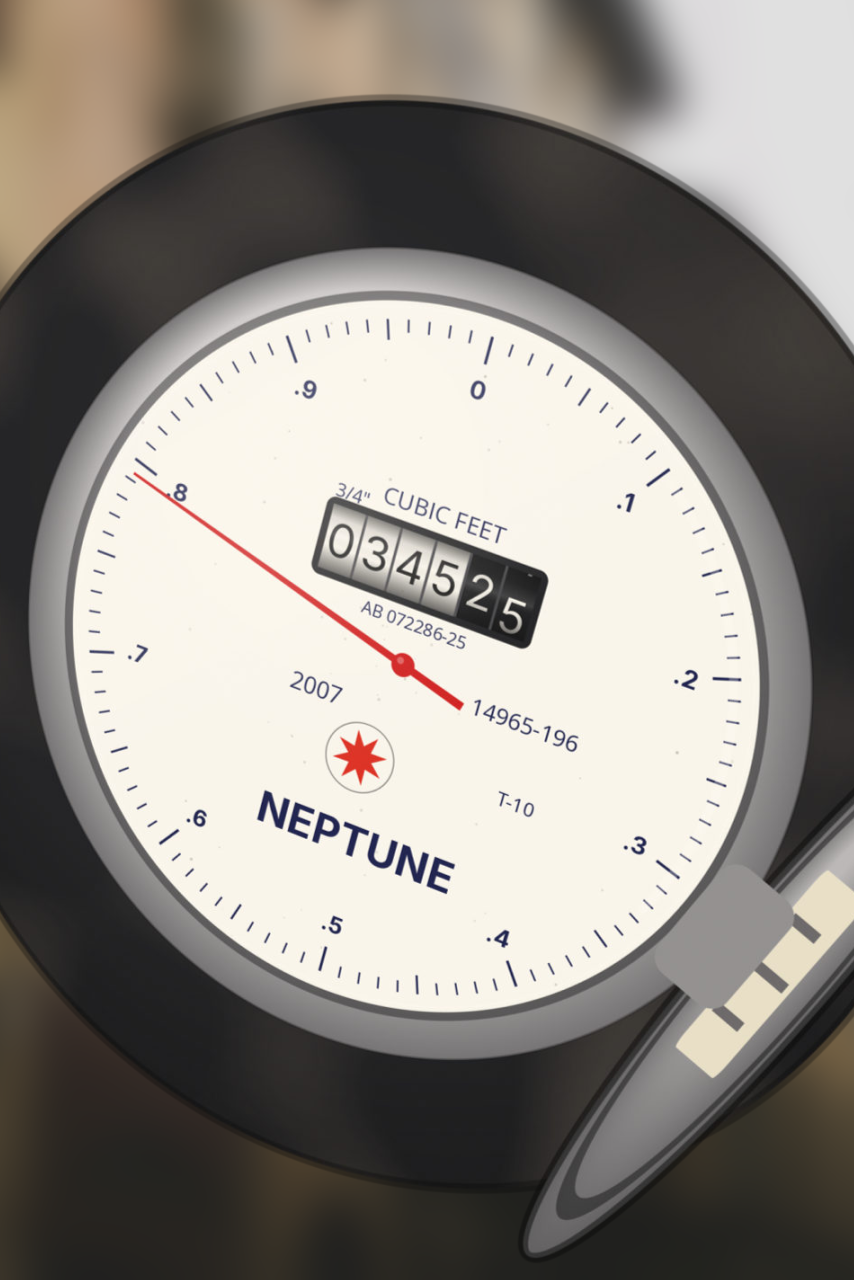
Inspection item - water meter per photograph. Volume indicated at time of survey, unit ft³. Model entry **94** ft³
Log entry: **34524.79** ft³
